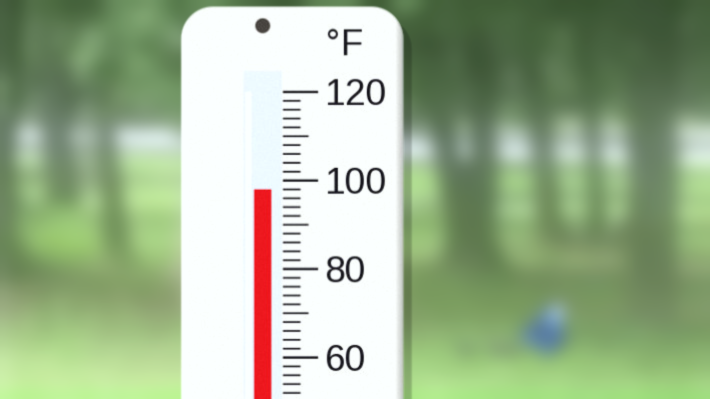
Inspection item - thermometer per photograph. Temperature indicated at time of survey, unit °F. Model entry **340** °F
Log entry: **98** °F
